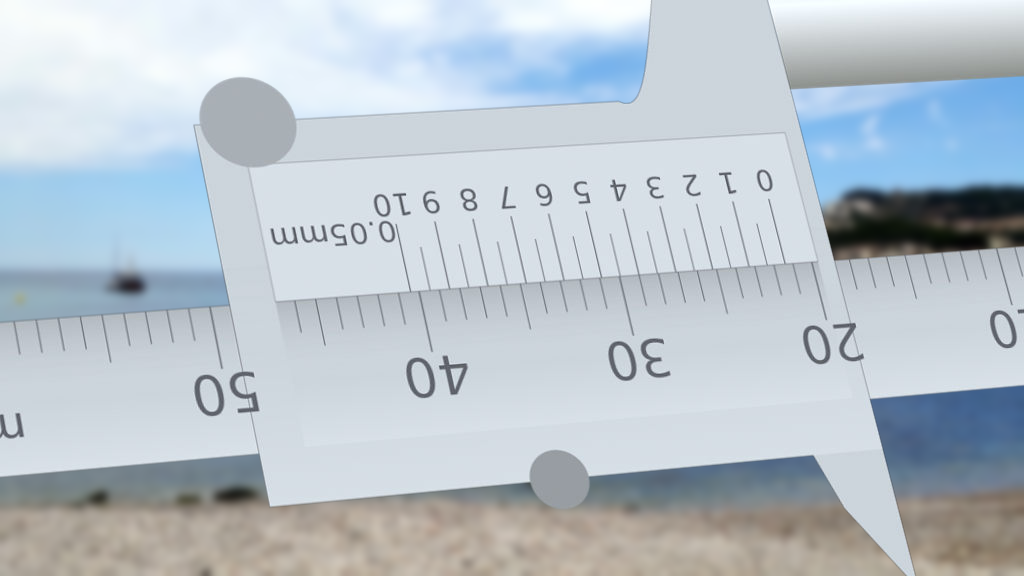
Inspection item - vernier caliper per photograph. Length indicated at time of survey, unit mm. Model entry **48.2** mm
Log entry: **21.4** mm
